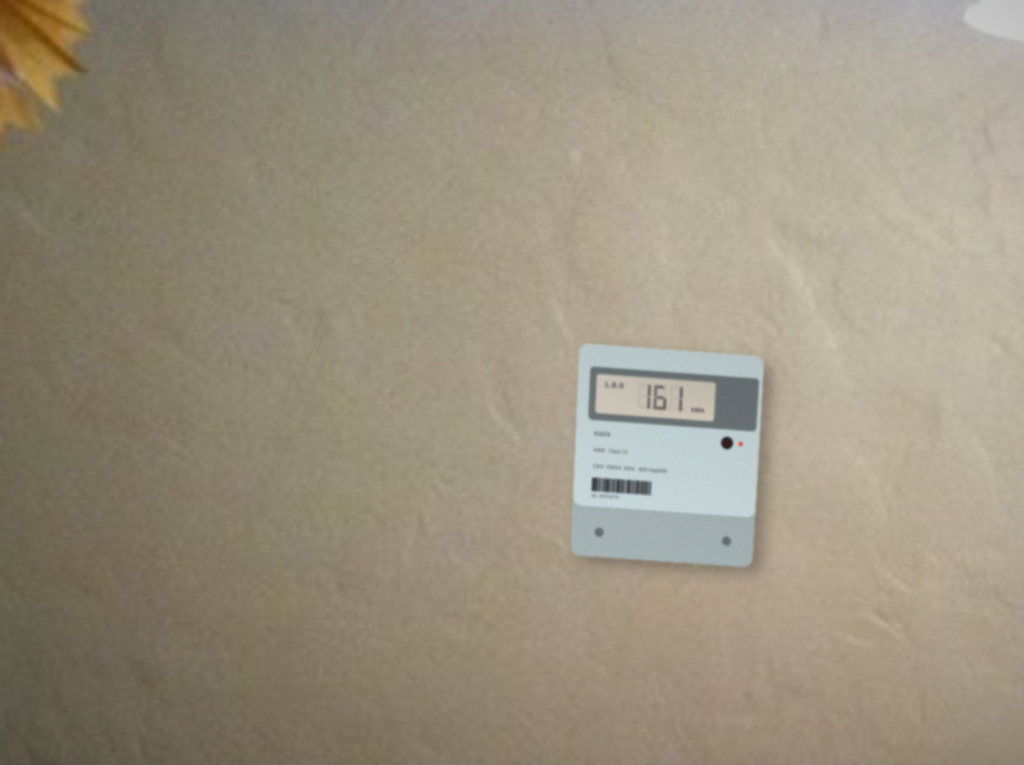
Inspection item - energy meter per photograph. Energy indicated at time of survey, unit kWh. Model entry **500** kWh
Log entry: **161** kWh
